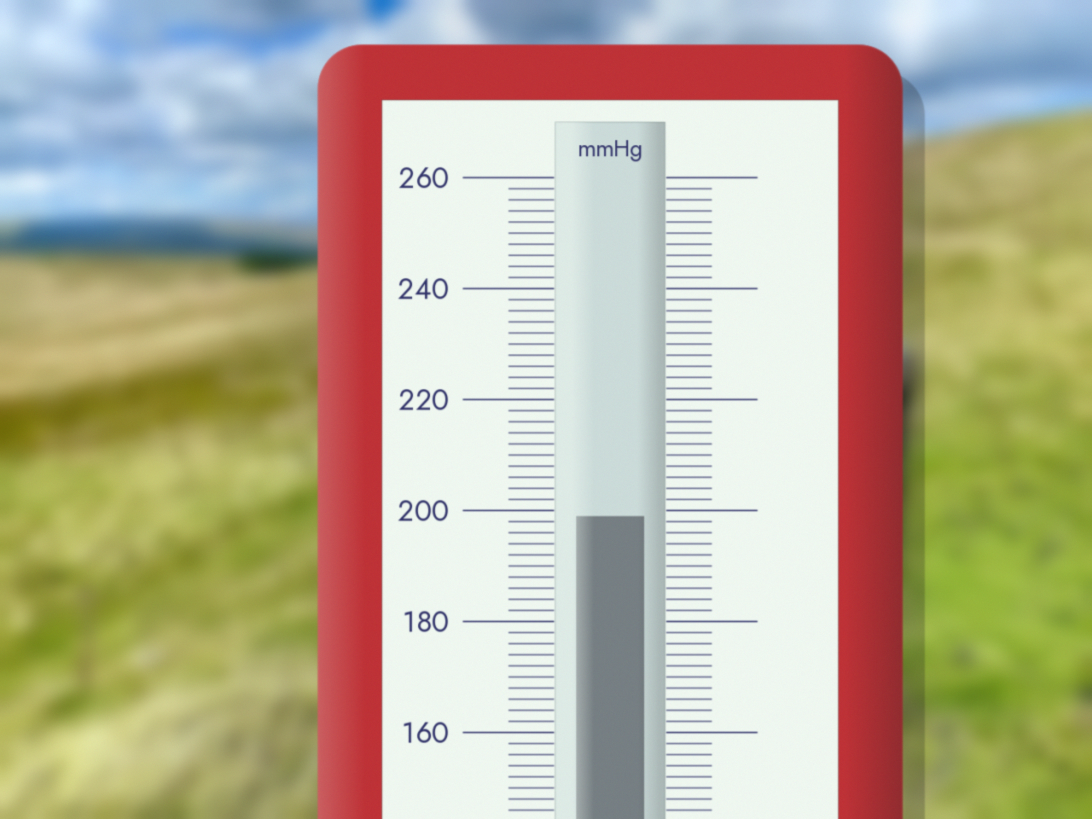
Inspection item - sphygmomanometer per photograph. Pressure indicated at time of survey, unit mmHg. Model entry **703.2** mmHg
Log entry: **199** mmHg
